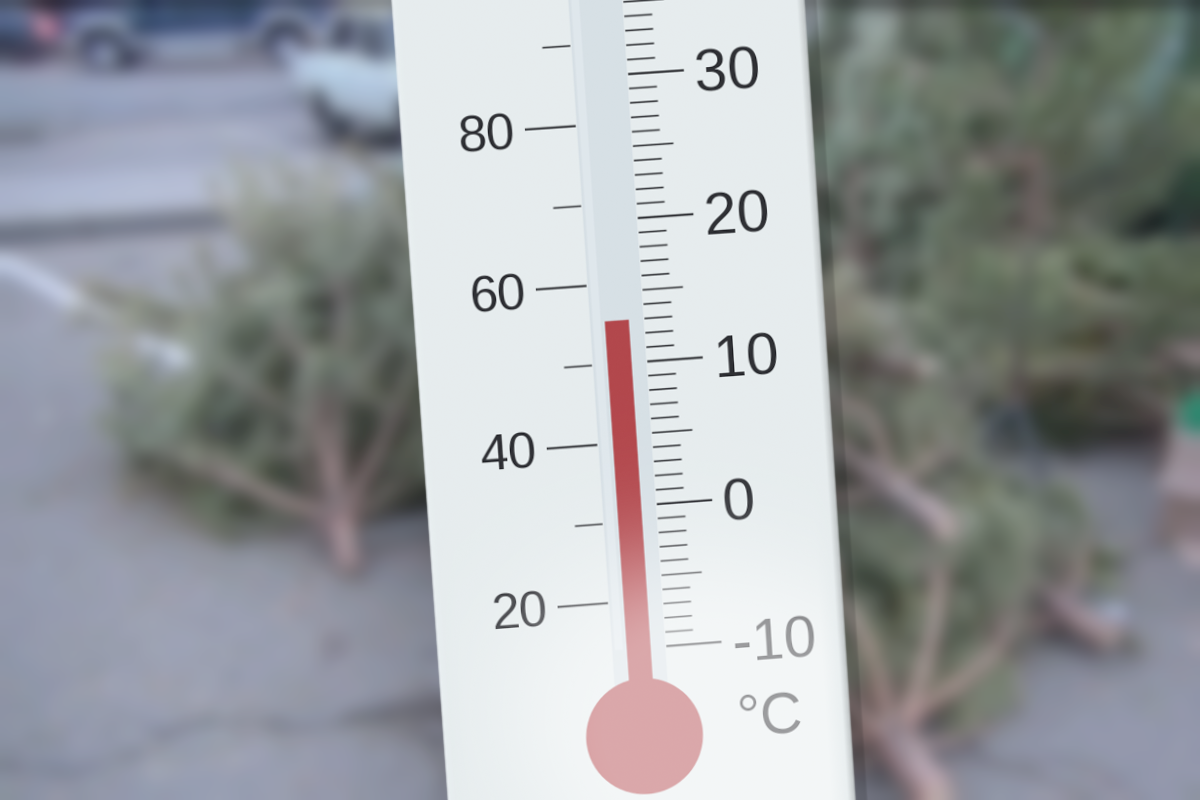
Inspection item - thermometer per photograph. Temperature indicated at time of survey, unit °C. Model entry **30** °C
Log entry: **13** °C
